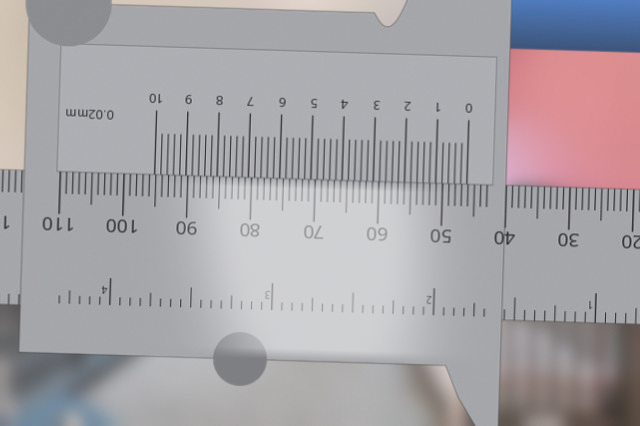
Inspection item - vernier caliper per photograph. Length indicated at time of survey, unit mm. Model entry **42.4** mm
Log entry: **46.2** mm
